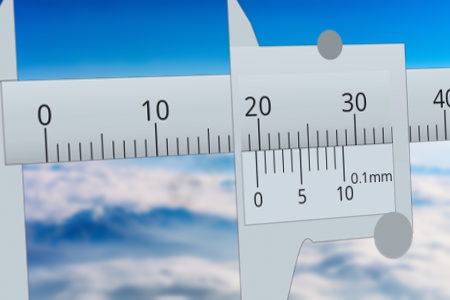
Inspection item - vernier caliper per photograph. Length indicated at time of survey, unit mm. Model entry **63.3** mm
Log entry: **19.6** mm
